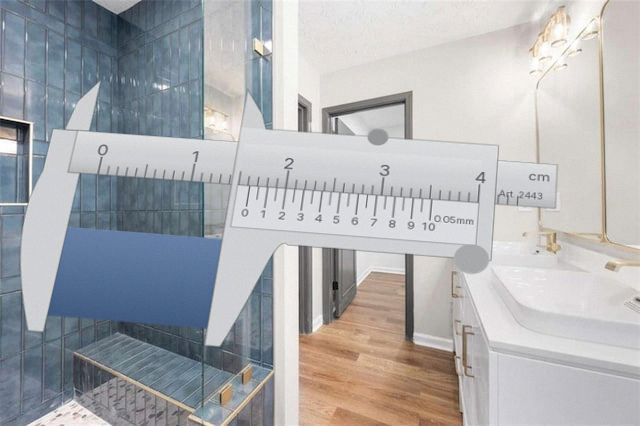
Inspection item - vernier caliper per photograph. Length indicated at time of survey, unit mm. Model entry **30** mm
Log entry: **16.2** mm
